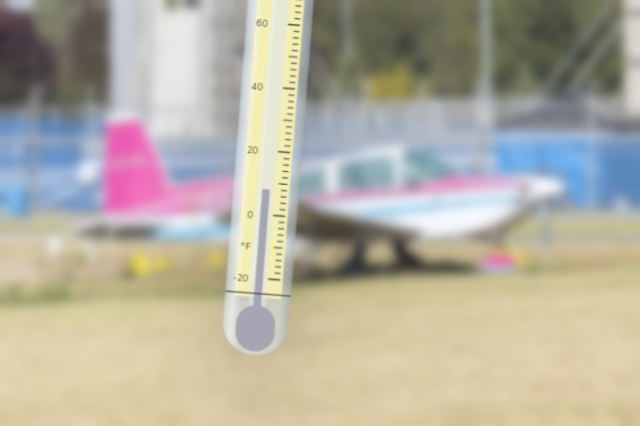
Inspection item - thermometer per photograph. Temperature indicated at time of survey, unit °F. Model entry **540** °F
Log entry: **8** °F
